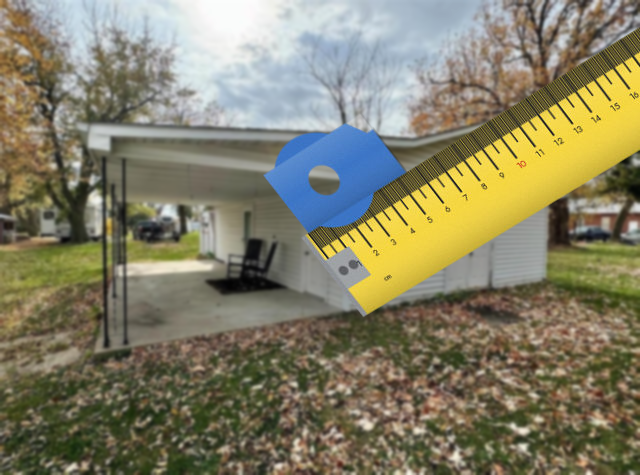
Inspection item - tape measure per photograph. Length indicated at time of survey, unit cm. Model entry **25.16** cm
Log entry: **5.5** cm
